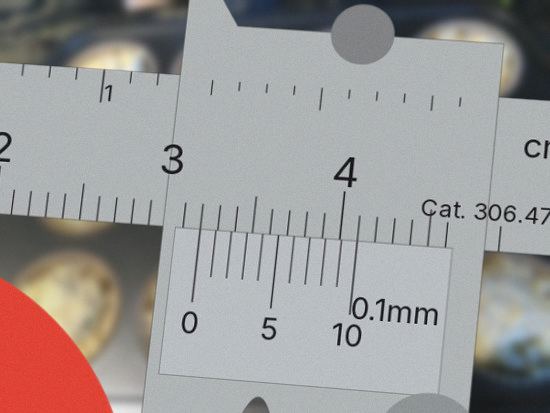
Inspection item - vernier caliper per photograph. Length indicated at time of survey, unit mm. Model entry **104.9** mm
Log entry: **32.0** mm
